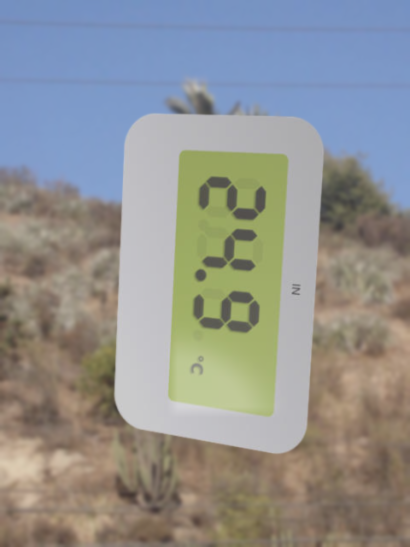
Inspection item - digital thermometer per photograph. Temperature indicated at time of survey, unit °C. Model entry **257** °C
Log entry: **24.9** °C
